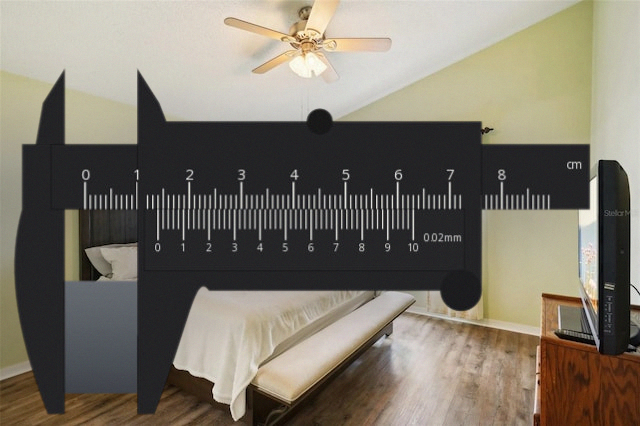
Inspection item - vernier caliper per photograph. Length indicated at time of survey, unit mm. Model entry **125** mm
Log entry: **14.0** mm
